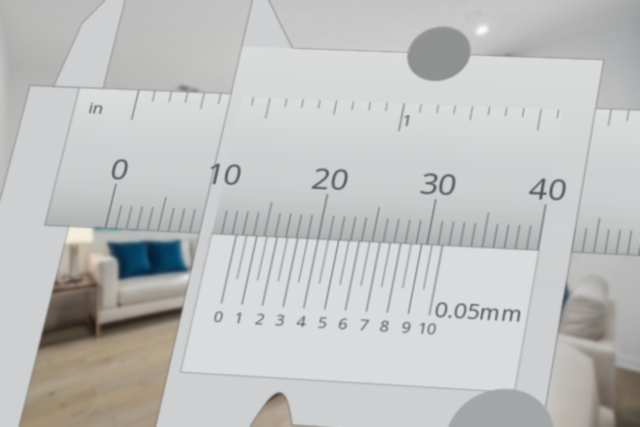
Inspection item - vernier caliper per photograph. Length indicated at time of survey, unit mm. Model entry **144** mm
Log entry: **12.4** mm
